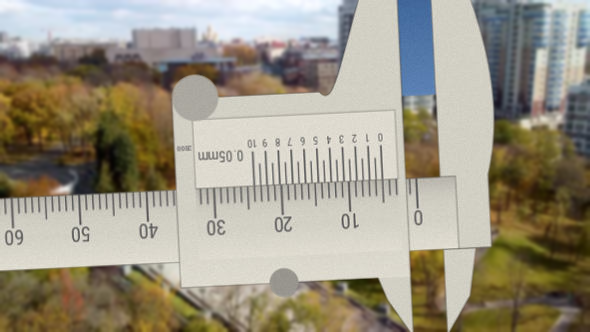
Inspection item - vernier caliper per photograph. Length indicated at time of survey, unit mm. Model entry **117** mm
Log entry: **5.0** mm
